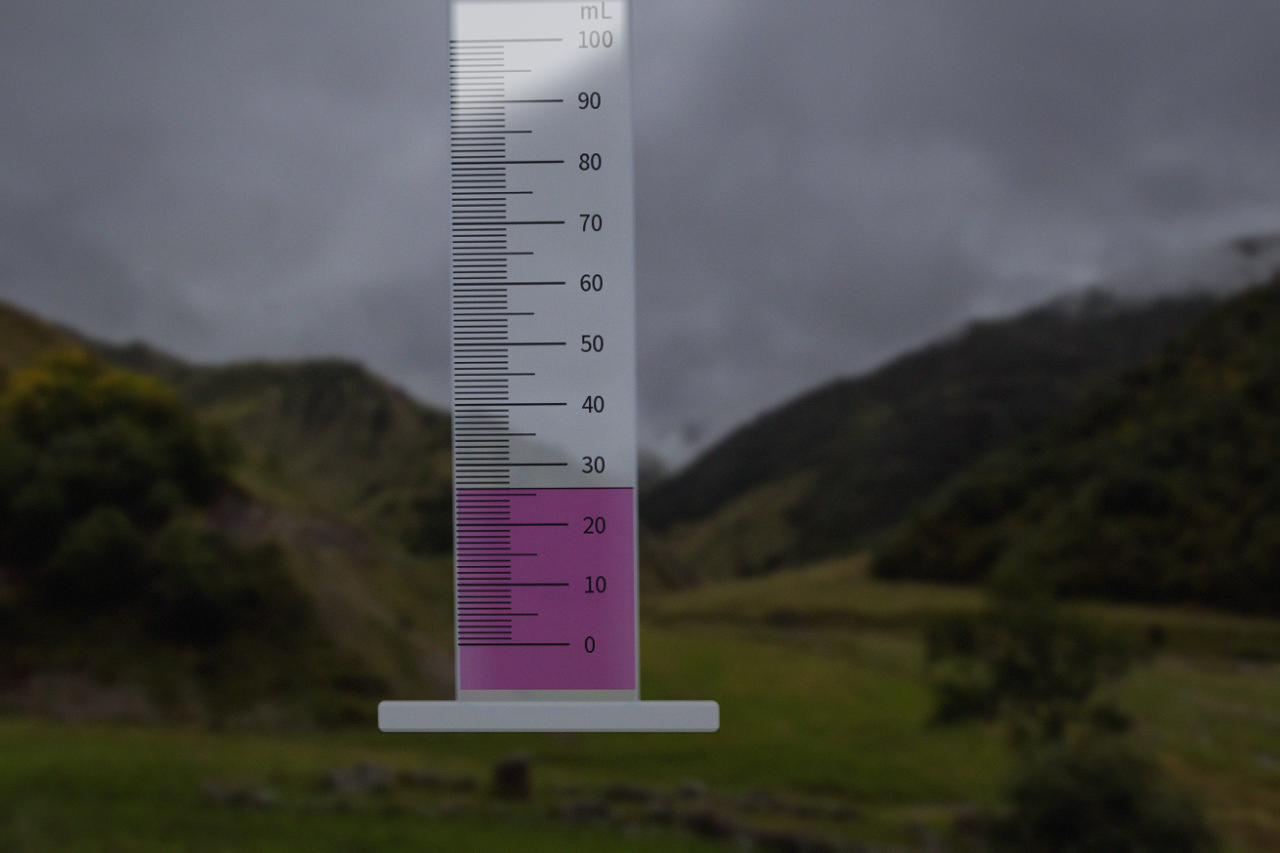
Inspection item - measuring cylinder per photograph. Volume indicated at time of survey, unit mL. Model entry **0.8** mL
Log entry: **26** mL
